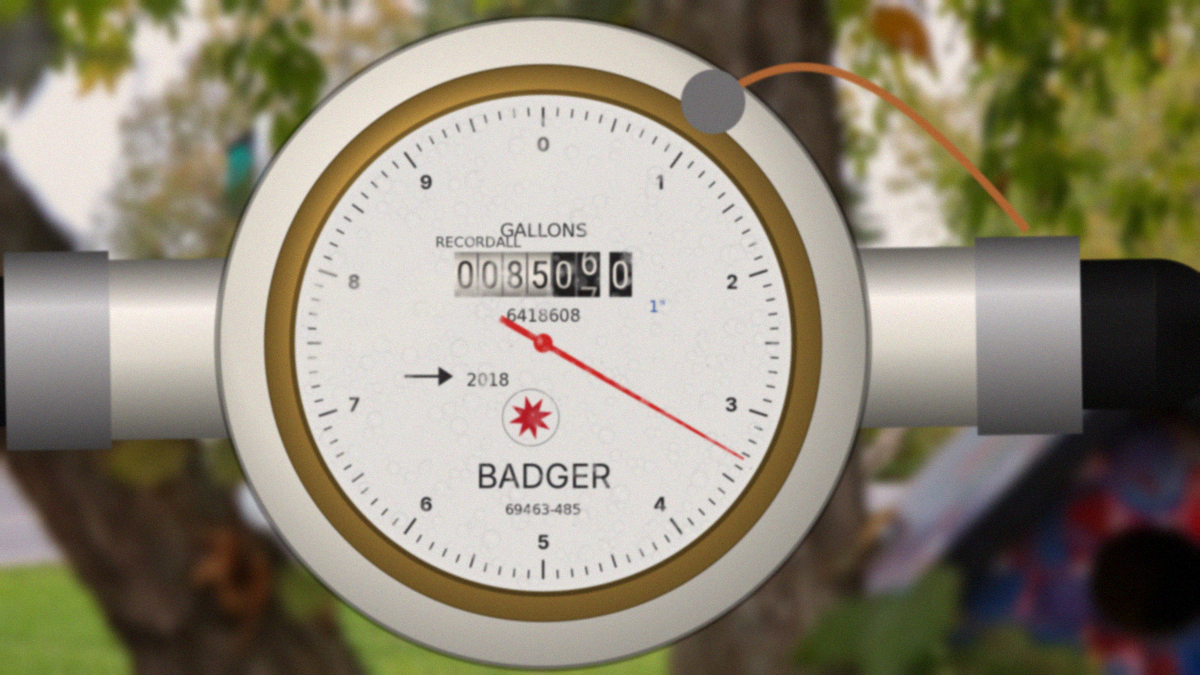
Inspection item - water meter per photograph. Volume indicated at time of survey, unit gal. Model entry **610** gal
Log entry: **85063.3** gal
